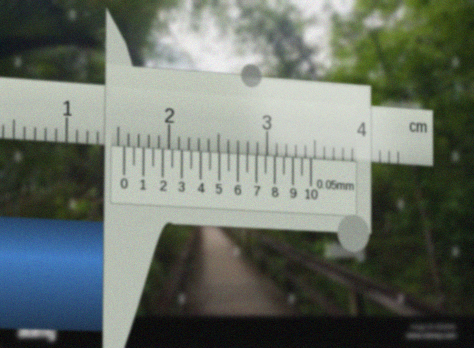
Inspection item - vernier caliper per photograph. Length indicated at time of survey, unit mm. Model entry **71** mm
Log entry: **15.6** mm
